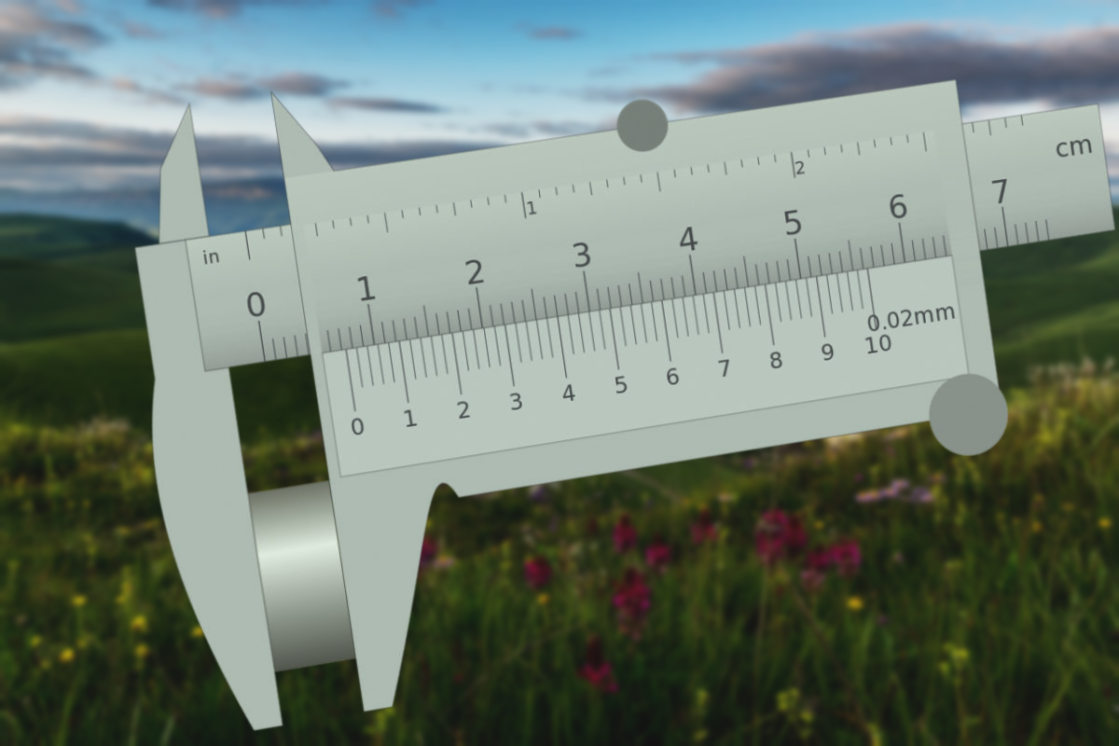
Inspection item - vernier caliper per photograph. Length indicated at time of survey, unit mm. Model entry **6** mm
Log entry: **7.4** mm
